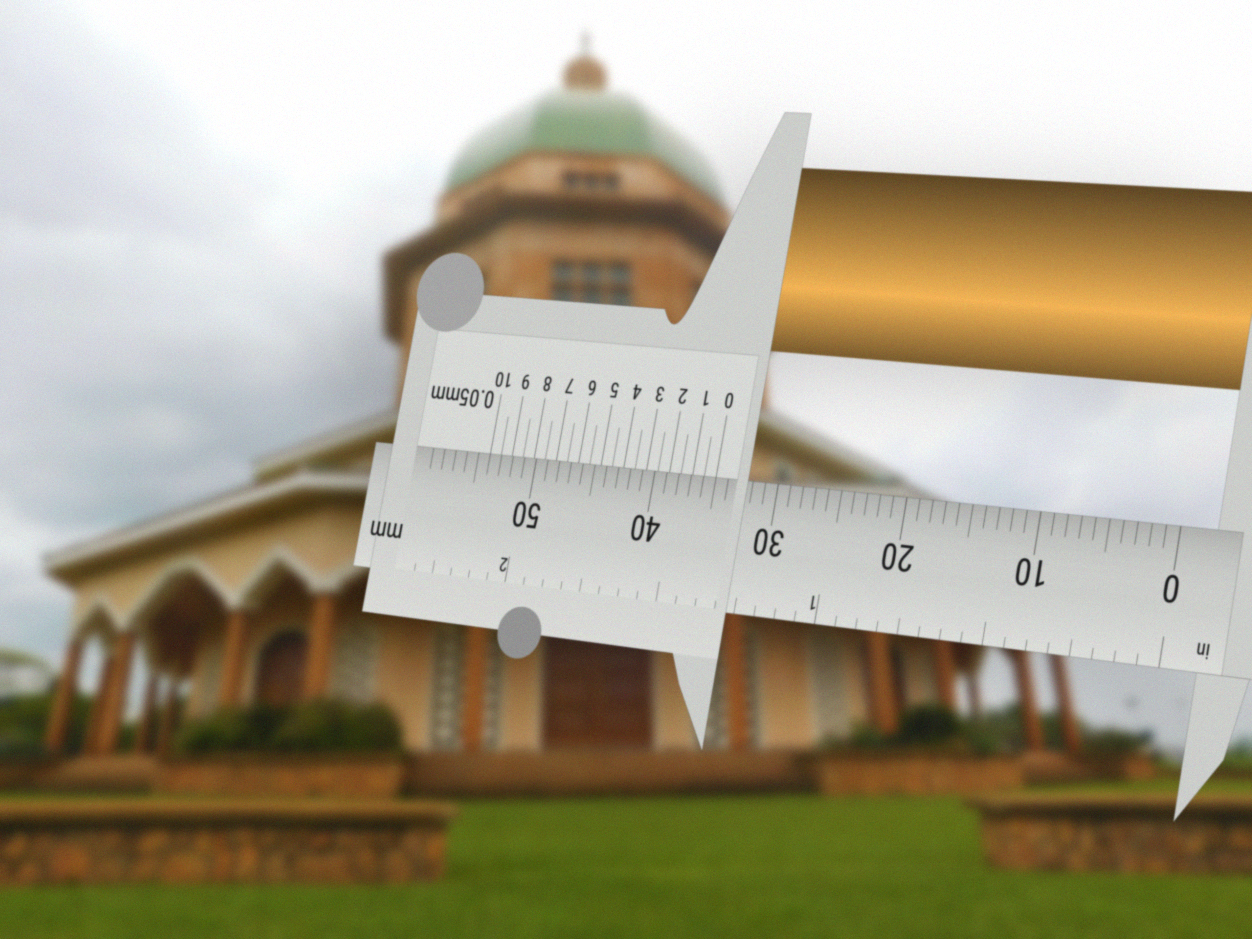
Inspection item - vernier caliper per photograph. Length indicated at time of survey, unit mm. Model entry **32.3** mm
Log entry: **35.0** mm
